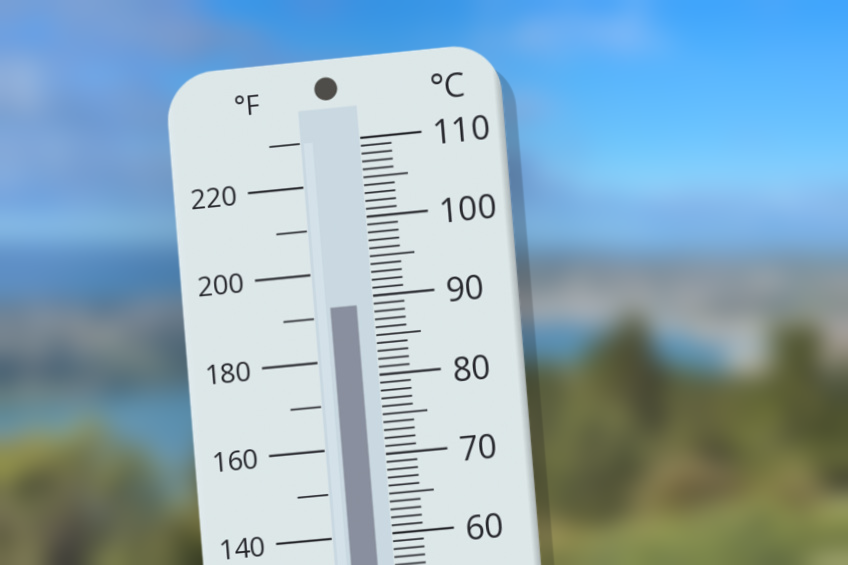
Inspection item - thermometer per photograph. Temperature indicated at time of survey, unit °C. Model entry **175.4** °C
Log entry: **89** °C
